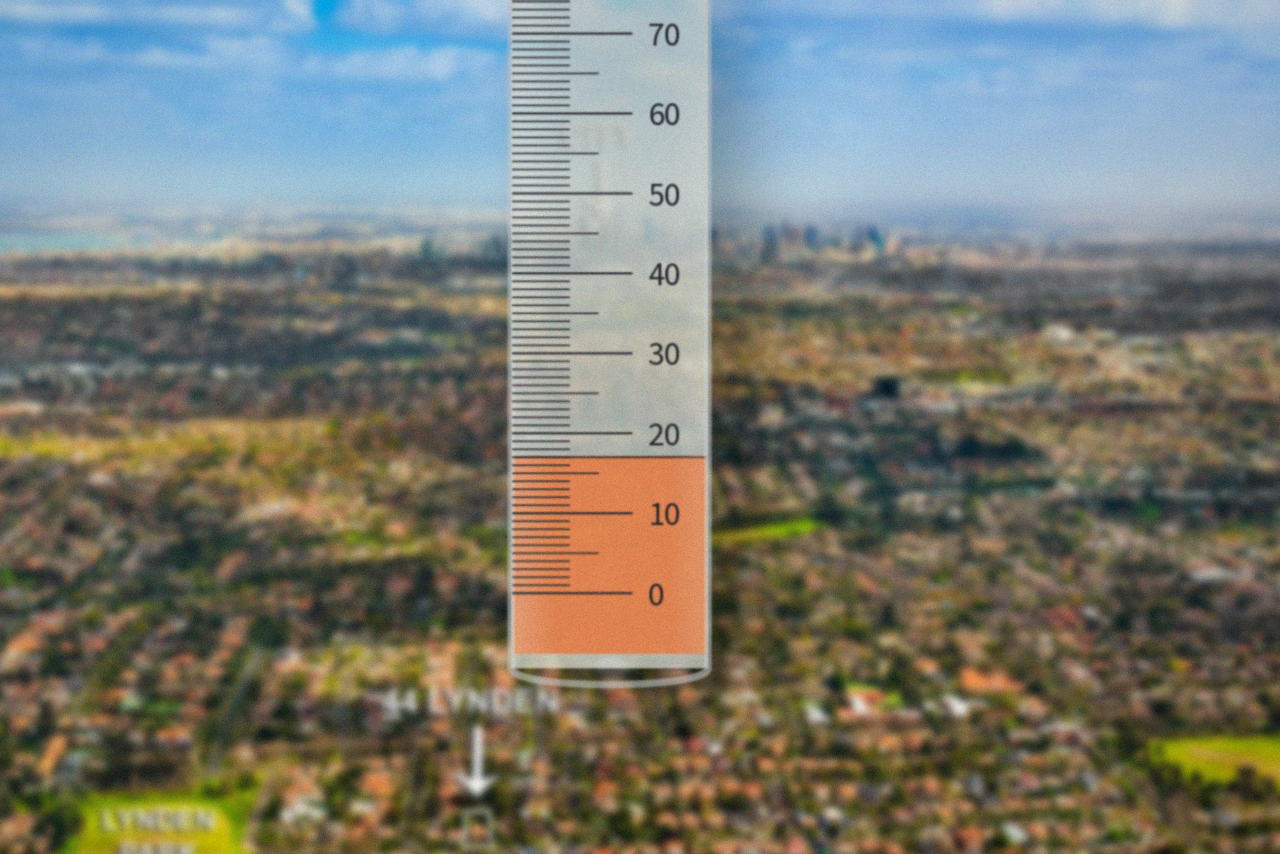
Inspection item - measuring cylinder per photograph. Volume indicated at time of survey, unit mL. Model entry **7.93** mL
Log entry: **17** mL
